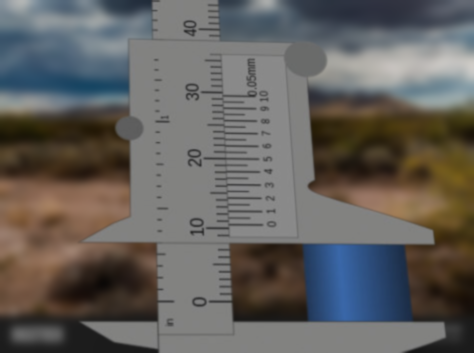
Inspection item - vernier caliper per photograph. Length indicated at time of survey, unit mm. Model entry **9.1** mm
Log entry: **10.5** mm
